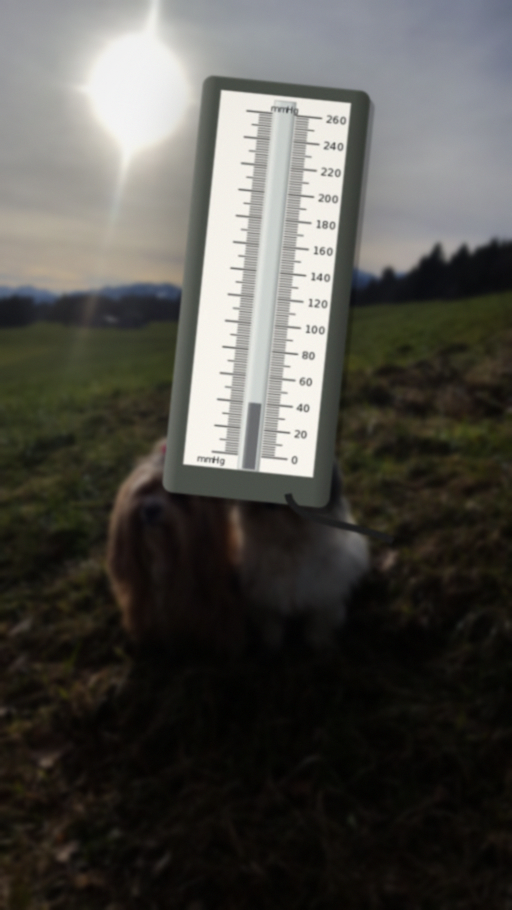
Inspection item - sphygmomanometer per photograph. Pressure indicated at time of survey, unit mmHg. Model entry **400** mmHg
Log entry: **40** mmHg
